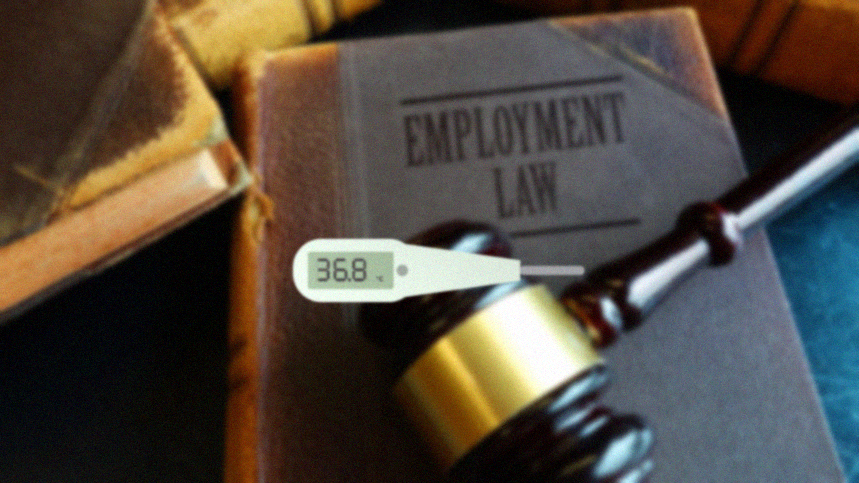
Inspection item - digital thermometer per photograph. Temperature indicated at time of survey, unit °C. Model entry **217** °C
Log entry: **36.8** °C
